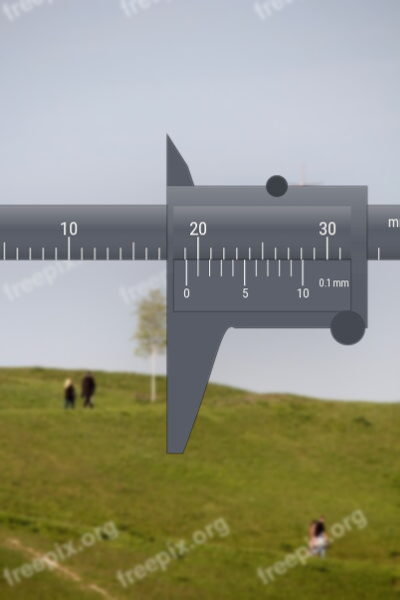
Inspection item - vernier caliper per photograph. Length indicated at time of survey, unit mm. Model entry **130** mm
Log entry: **19.1** mm
